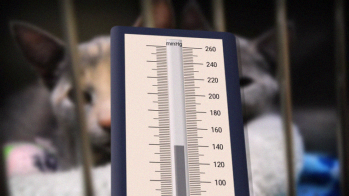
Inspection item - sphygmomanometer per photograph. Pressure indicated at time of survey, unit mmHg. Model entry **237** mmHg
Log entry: **140** mmHg
